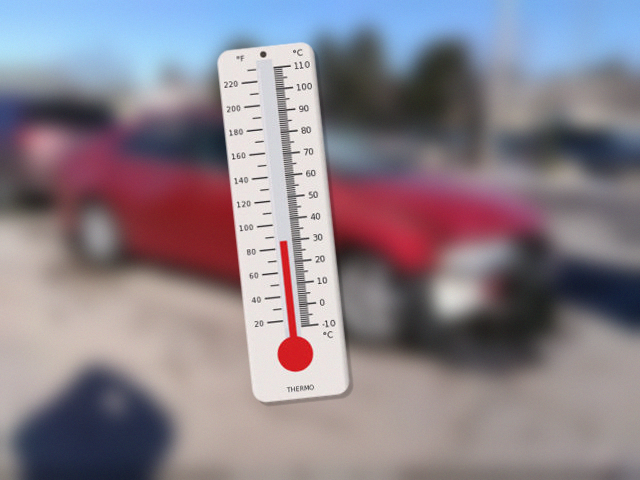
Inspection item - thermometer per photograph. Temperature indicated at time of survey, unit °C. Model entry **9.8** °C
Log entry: **30** °C
